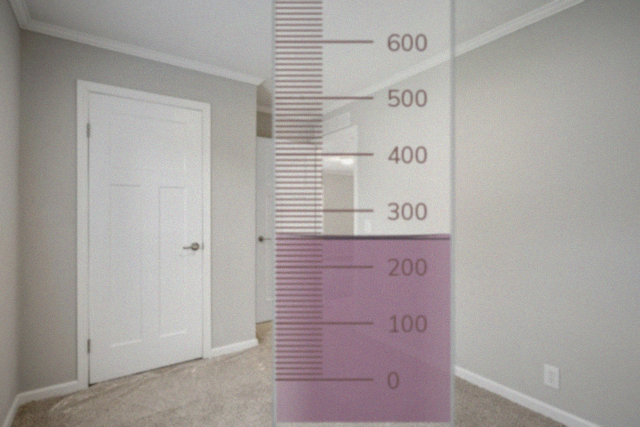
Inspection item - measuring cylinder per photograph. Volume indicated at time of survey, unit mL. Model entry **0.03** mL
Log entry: **250** mL
